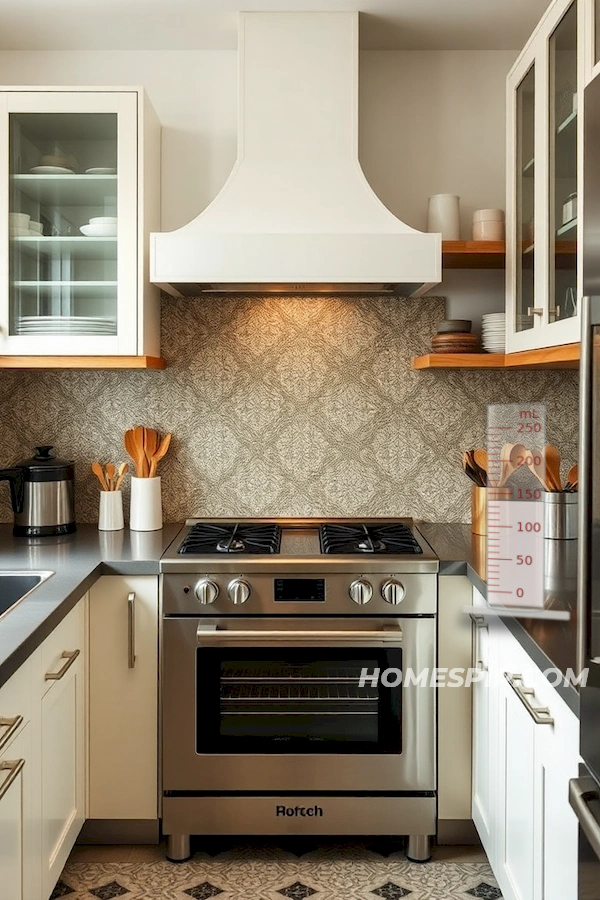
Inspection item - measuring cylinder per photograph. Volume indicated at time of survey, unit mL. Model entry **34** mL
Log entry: **140** mL
